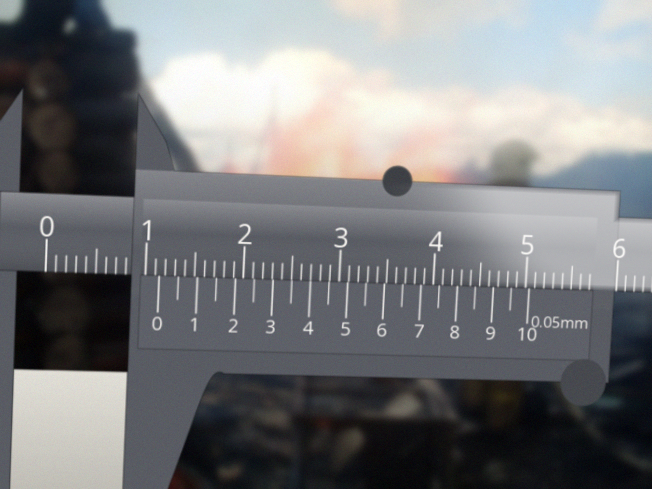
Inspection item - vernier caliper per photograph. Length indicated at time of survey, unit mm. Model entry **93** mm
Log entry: **11.4** mm
